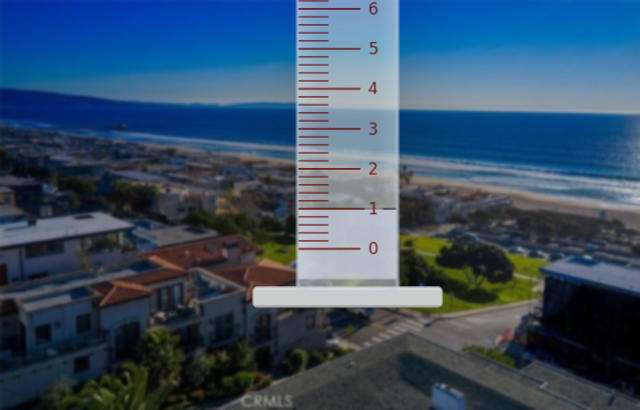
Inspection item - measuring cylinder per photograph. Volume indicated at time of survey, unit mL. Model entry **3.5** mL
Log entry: **1** mL
